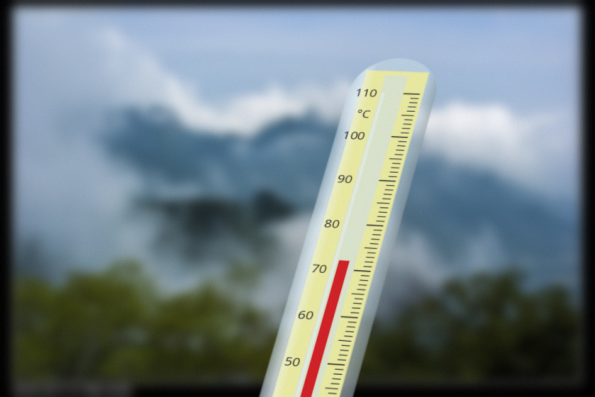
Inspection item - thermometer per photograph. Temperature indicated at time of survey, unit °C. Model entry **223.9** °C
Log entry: **72** °C
